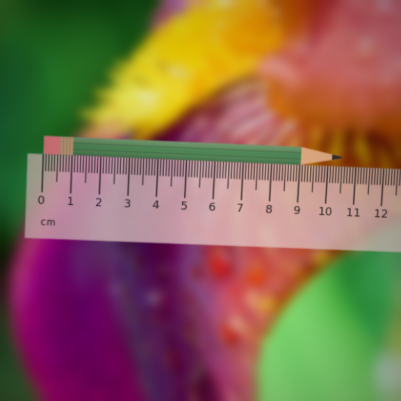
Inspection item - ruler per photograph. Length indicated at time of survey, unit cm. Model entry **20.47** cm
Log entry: **10.5** cm
